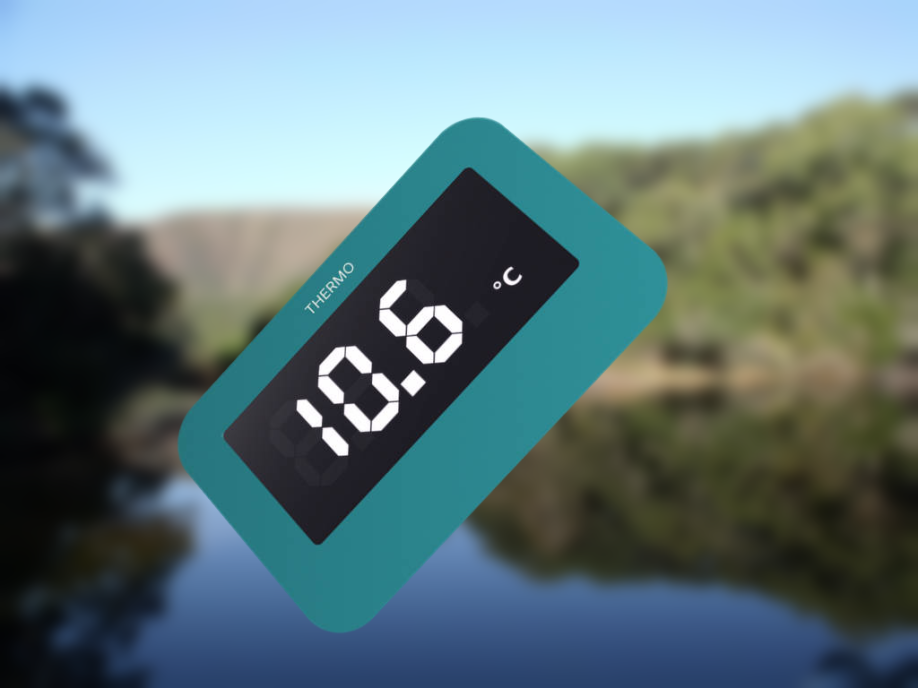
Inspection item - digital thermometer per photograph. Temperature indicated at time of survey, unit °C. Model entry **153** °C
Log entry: **10.6** °C
